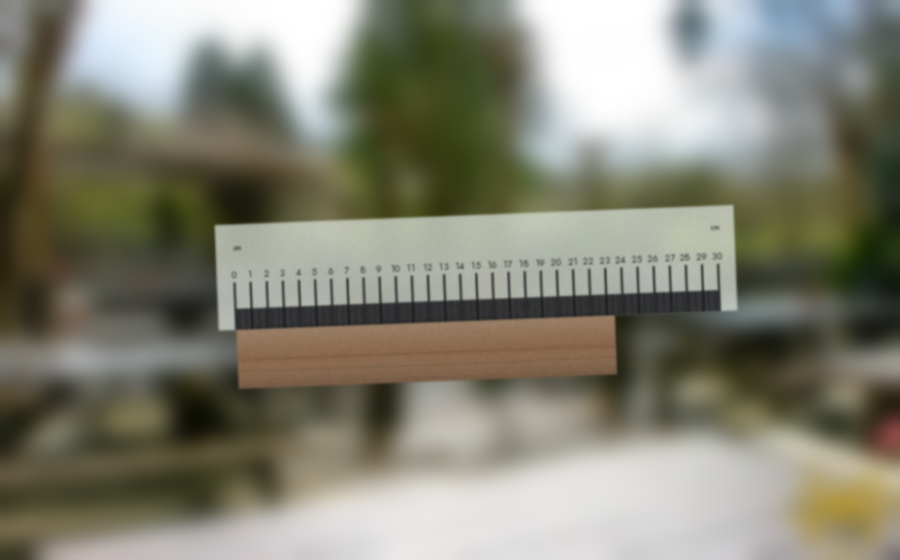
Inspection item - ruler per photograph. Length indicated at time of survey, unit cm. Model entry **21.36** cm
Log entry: **23.5** cm
